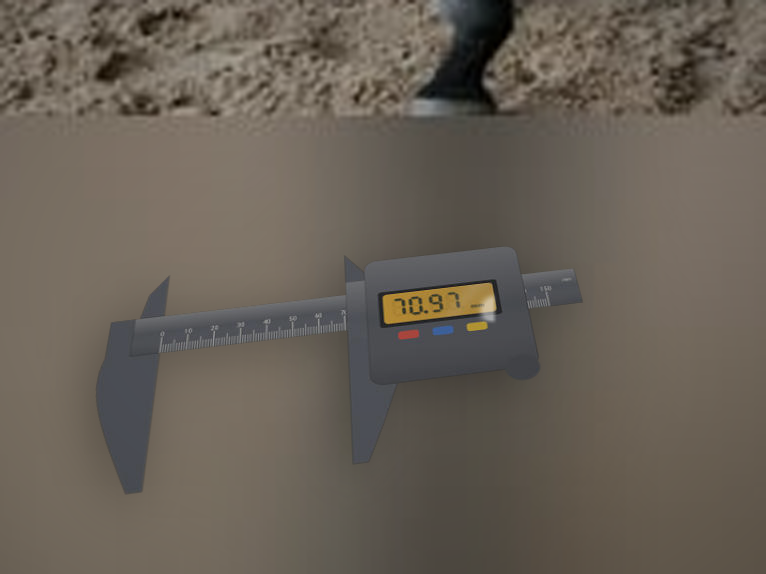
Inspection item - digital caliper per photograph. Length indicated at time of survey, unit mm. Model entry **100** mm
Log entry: **70.97** mm
